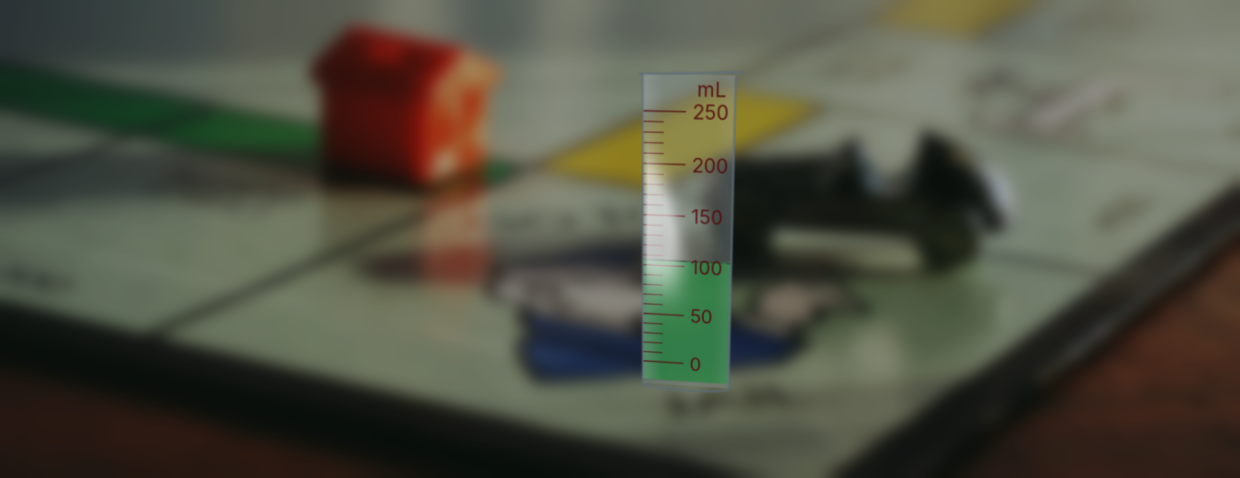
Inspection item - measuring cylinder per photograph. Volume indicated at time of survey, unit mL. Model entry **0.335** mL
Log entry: **105** mL
